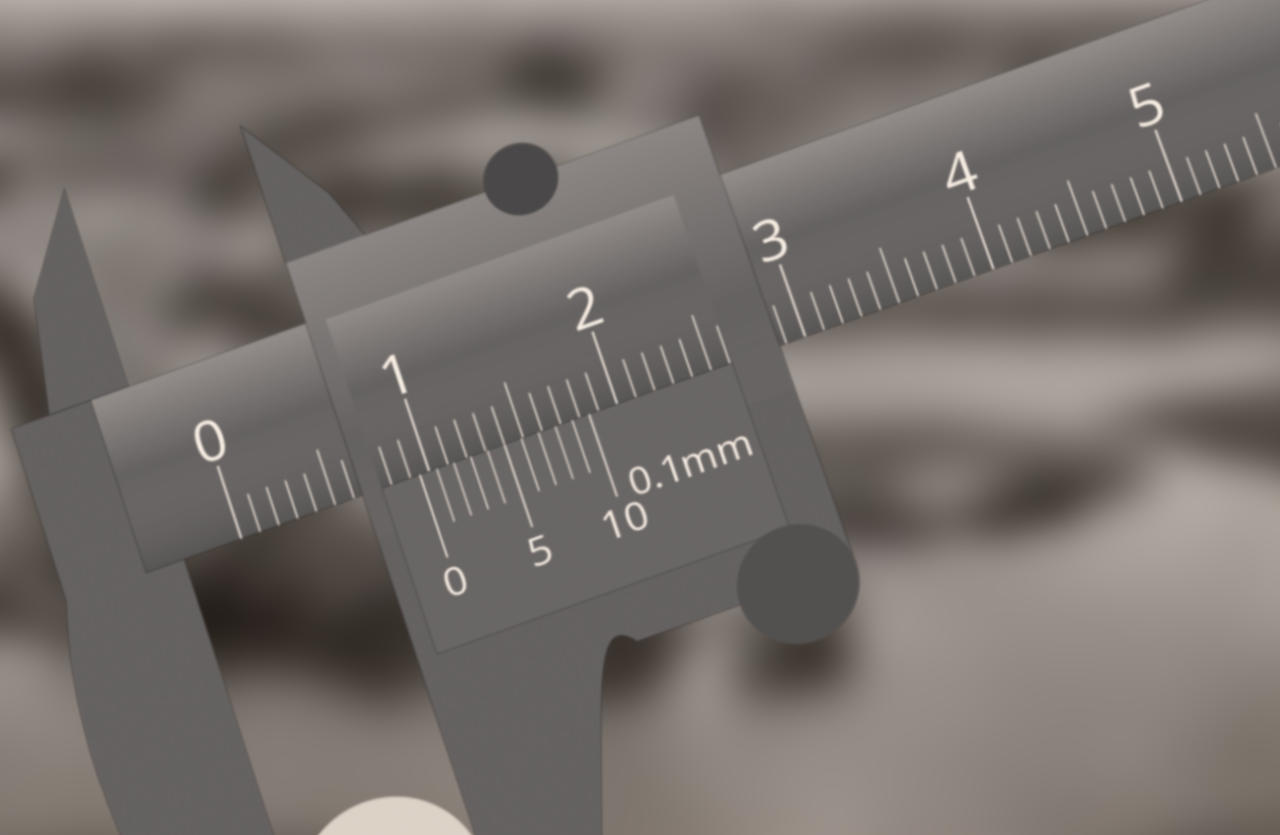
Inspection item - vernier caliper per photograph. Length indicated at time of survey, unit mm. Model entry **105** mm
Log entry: **9.5** mm
